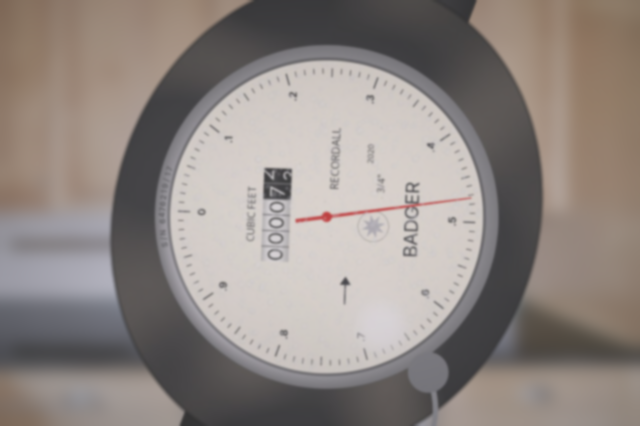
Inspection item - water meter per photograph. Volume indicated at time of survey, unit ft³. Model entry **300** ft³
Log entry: **72.47** ft³
